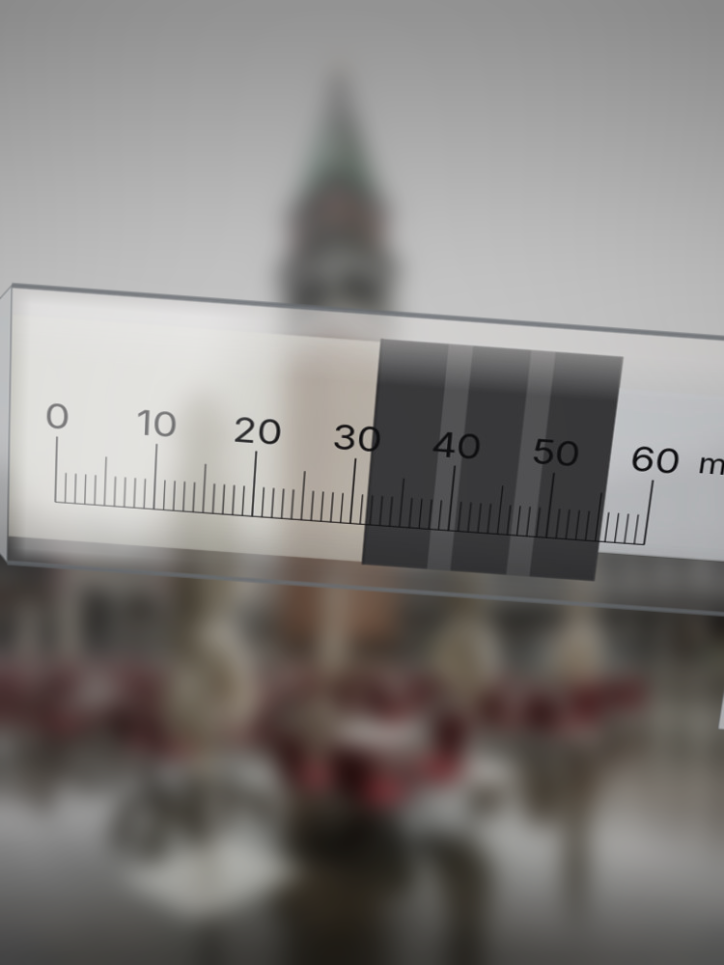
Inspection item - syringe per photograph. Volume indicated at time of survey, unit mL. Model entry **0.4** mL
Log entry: **31.5** mL
